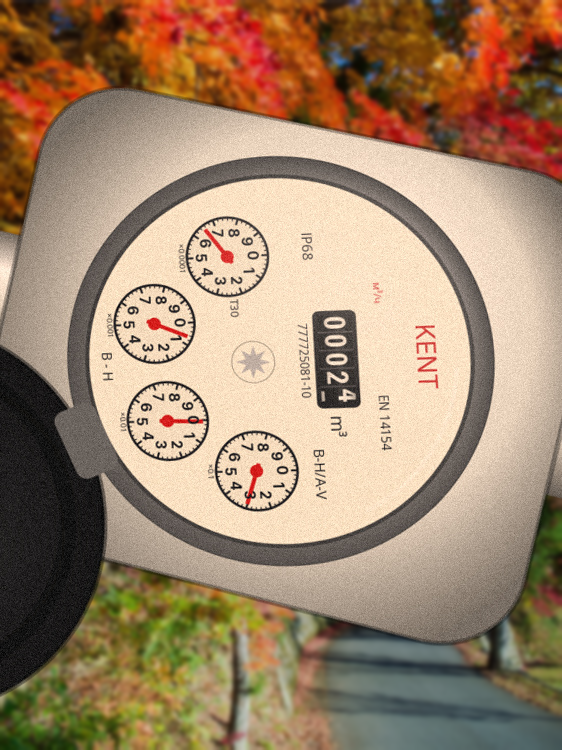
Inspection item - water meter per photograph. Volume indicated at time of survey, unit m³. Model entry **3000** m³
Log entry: **24.3006** m³
